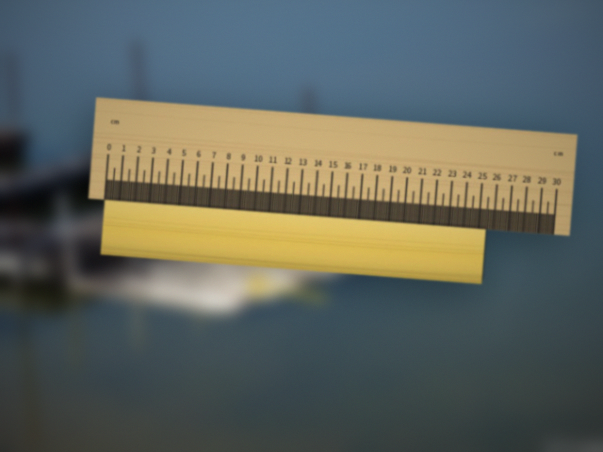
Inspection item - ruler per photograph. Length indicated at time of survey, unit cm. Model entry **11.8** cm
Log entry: **25.5** cm
